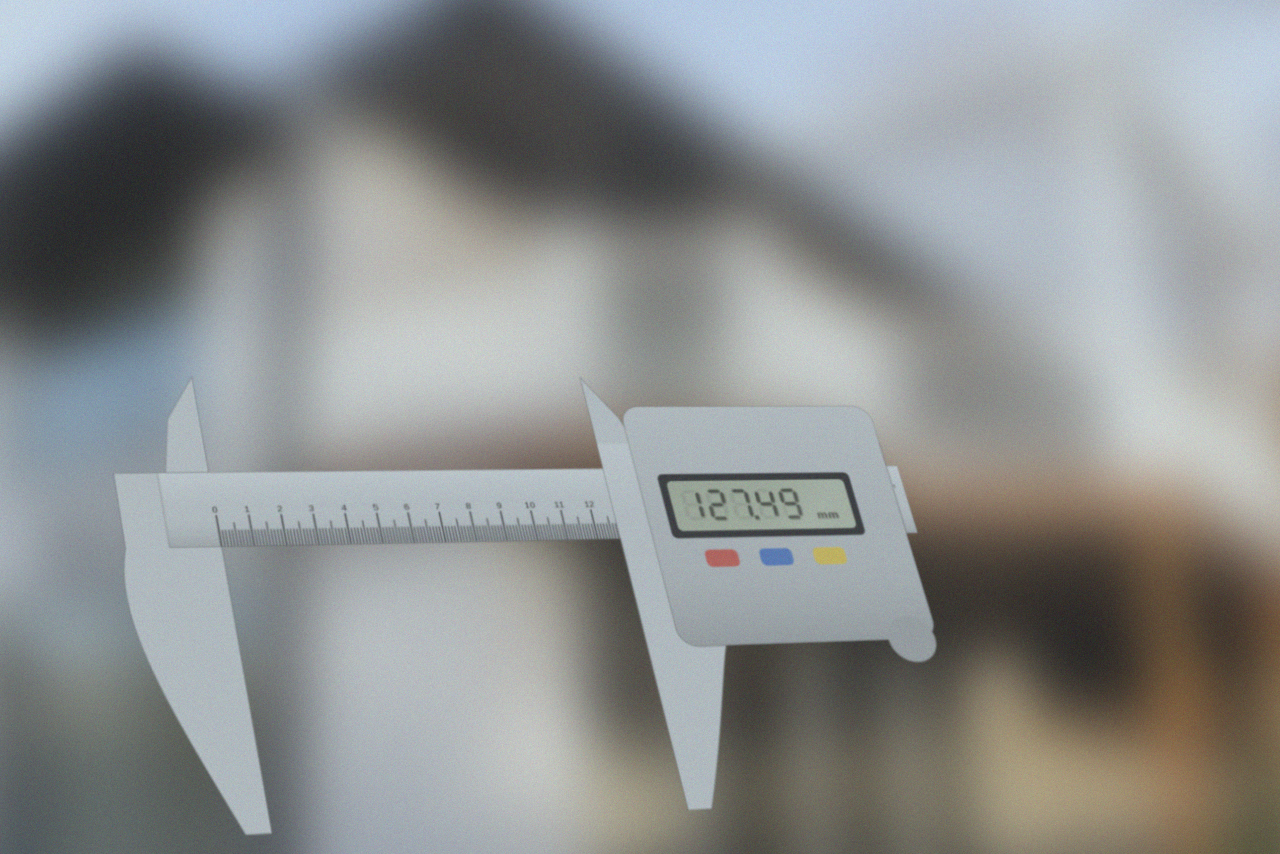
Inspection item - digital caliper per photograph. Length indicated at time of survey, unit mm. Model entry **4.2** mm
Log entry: **127.49** mm
